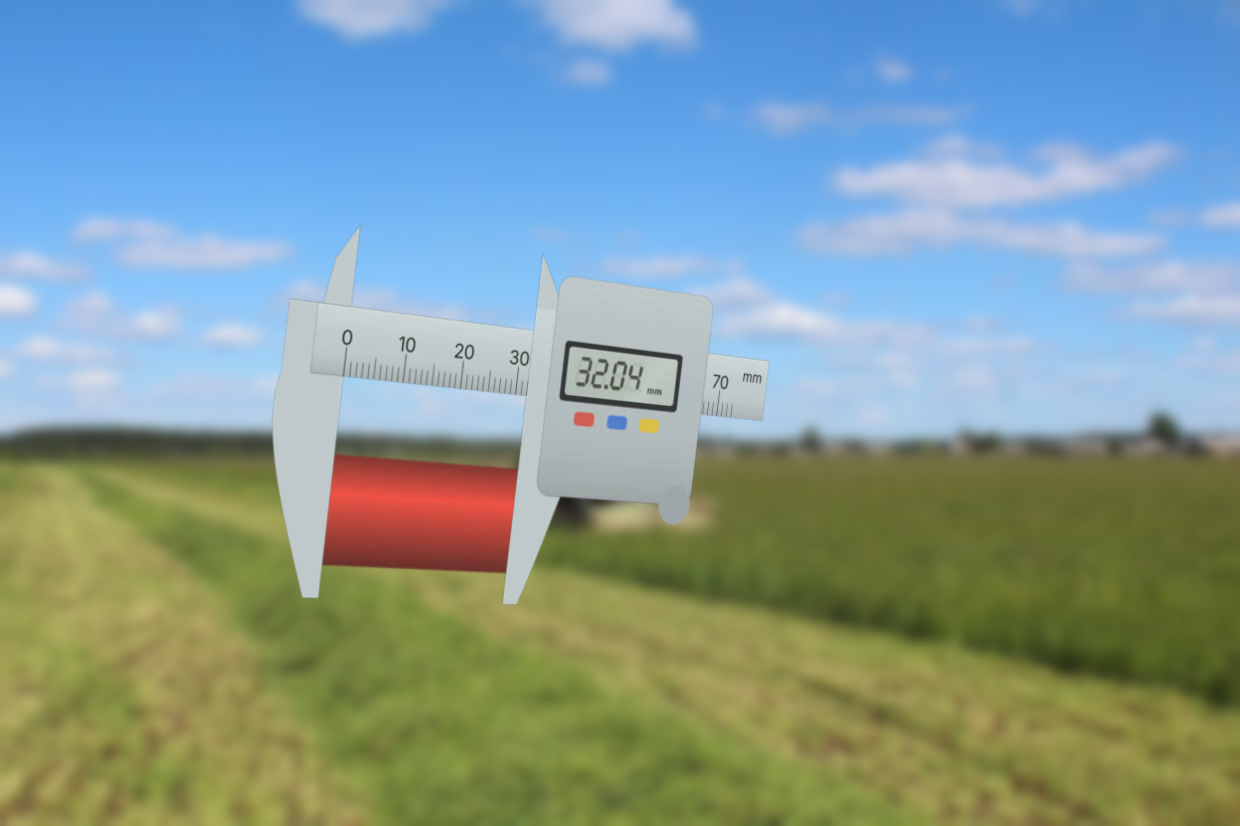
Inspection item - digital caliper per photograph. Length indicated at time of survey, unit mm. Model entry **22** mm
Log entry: **32.04** mm
